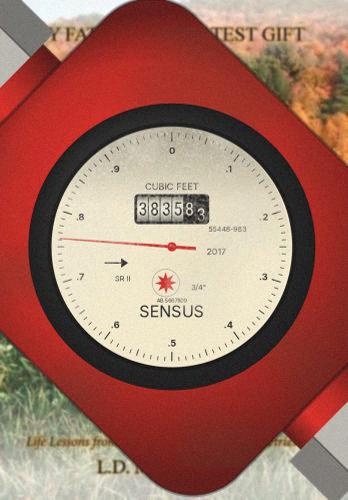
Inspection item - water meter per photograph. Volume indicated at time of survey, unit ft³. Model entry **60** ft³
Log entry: **383582.76** ft³
